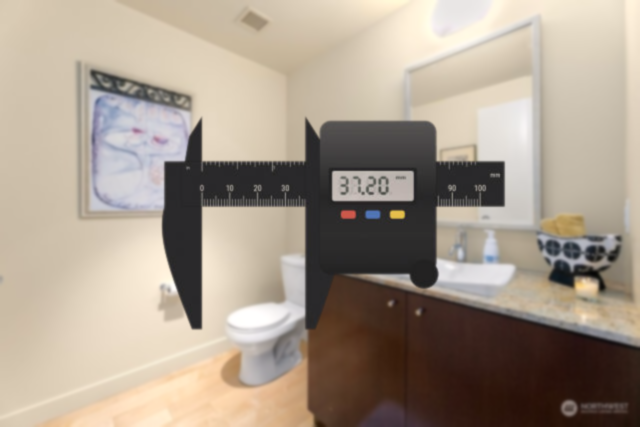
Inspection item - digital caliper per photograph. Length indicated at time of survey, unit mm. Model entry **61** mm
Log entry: **37.20** mm
